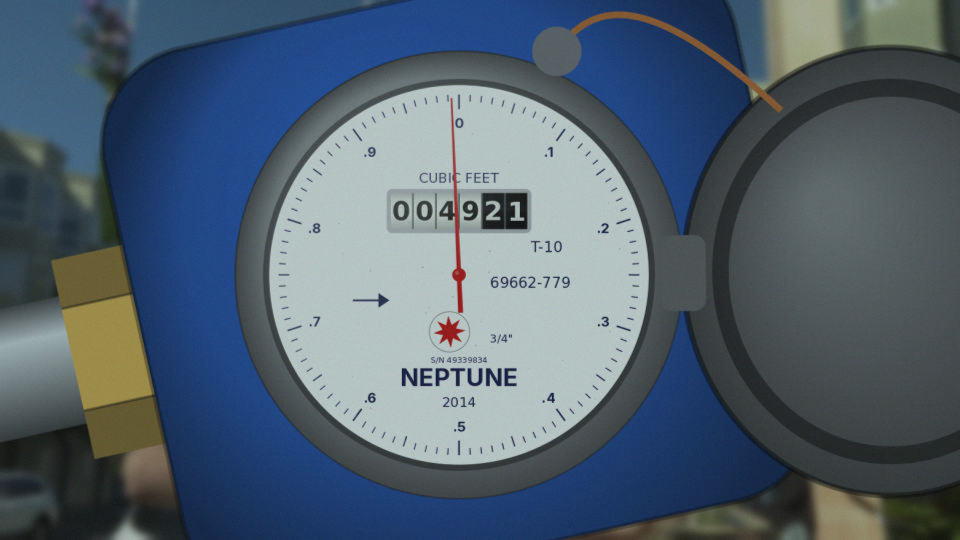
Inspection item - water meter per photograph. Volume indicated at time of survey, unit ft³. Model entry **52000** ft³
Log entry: **4920.99** ft³
